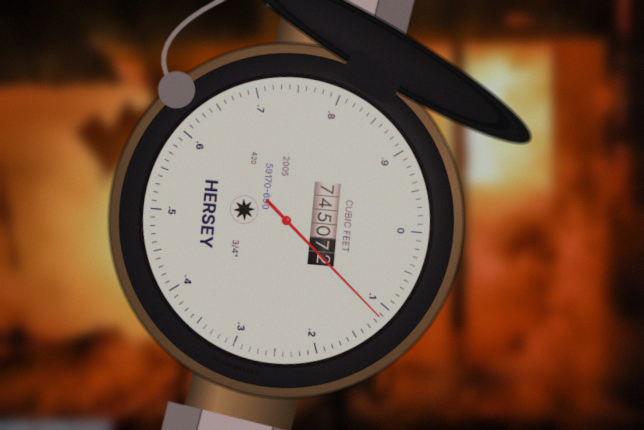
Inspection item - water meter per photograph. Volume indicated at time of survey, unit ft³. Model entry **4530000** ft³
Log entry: **745072.11** ft³
